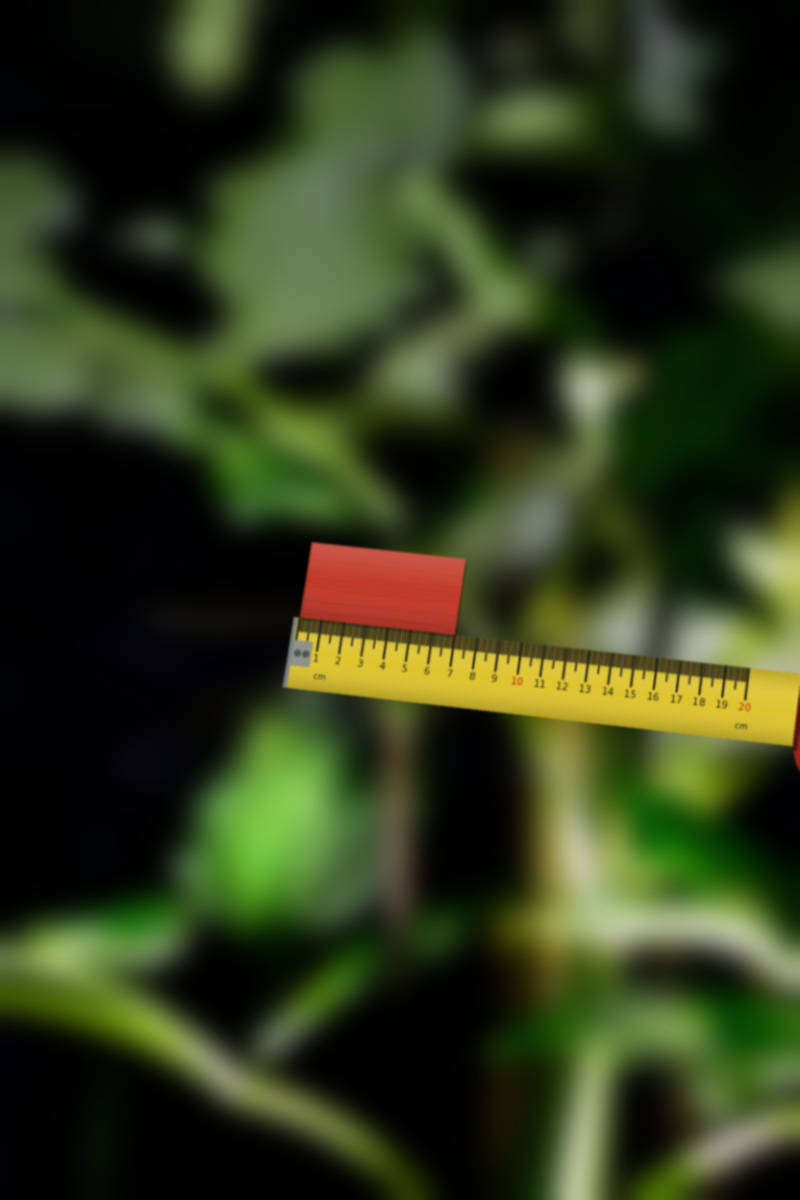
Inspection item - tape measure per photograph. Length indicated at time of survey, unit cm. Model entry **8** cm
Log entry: **7** cm
